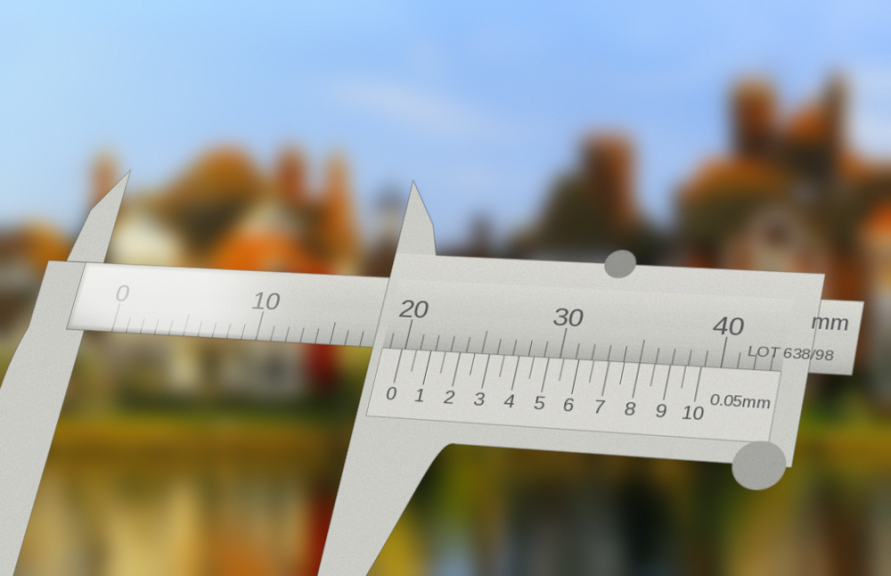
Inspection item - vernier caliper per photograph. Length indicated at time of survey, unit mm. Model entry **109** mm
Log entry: **19.8** mm
